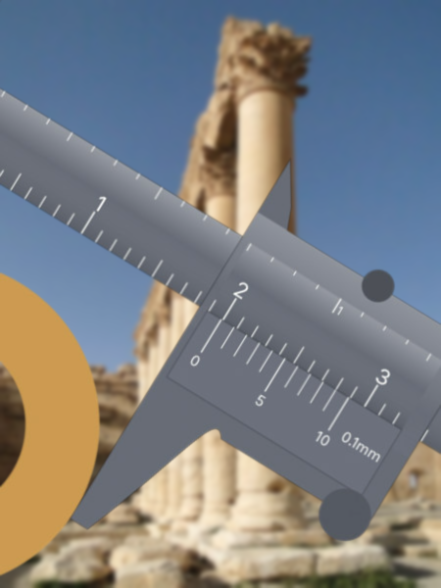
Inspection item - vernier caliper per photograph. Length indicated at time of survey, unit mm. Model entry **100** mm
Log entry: **19.9** mm
